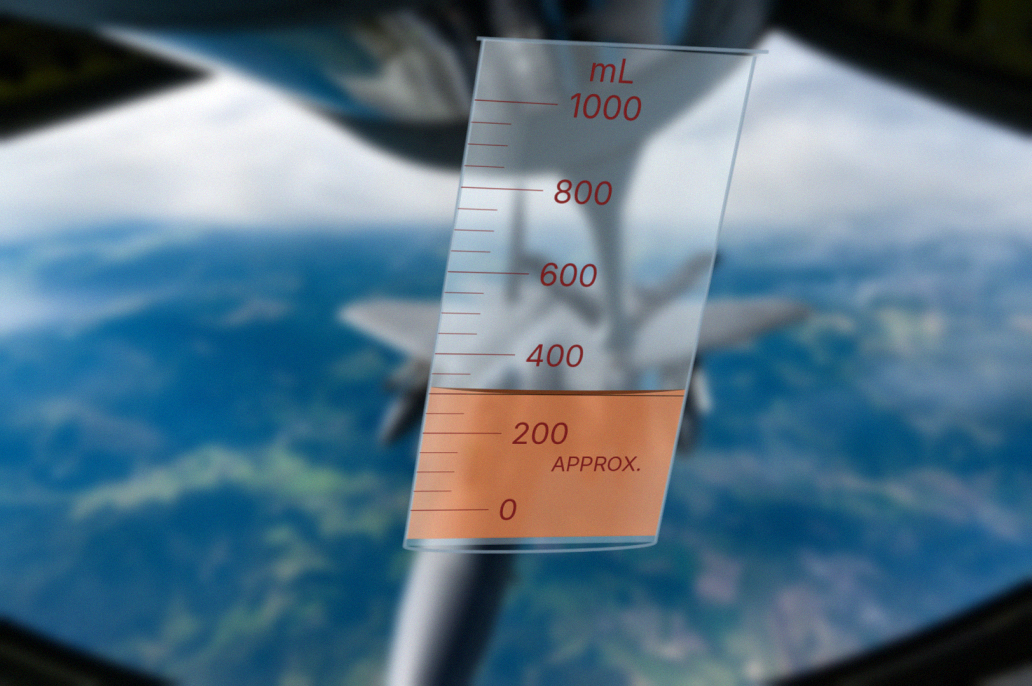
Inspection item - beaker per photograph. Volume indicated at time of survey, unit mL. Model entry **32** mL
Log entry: **300** mL
